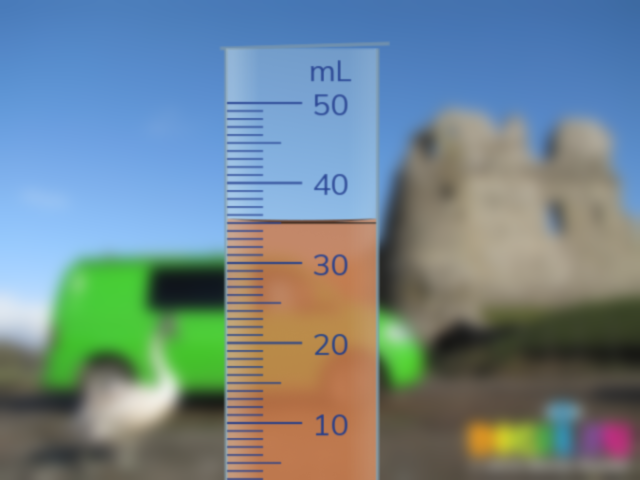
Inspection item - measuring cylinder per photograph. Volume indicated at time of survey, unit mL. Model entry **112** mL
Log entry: **35** mL
